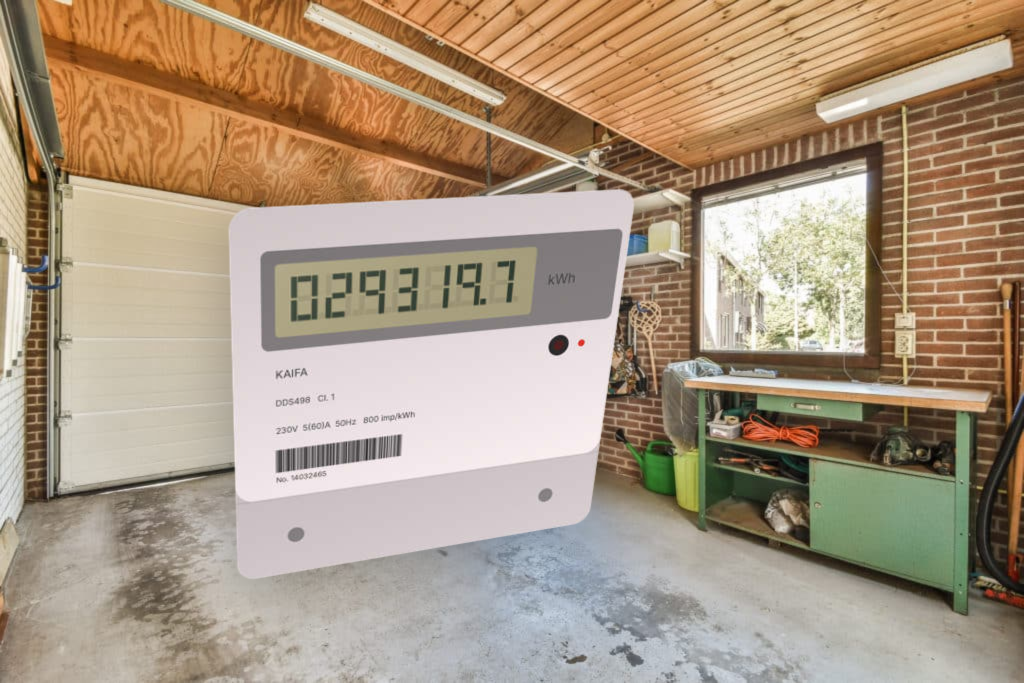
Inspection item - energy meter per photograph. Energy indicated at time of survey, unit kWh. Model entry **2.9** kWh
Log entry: **29319.7** kWh
